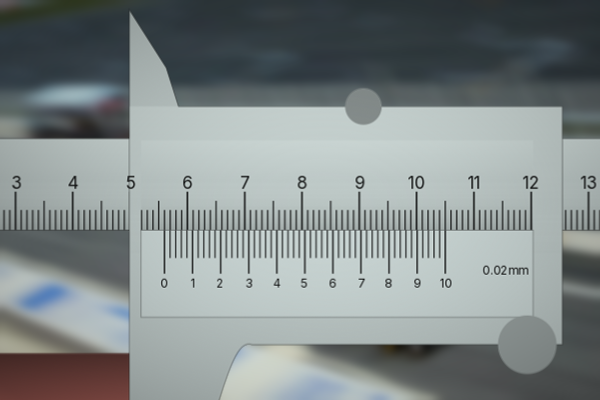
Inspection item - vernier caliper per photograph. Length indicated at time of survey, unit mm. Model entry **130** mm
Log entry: **56.0** mm
